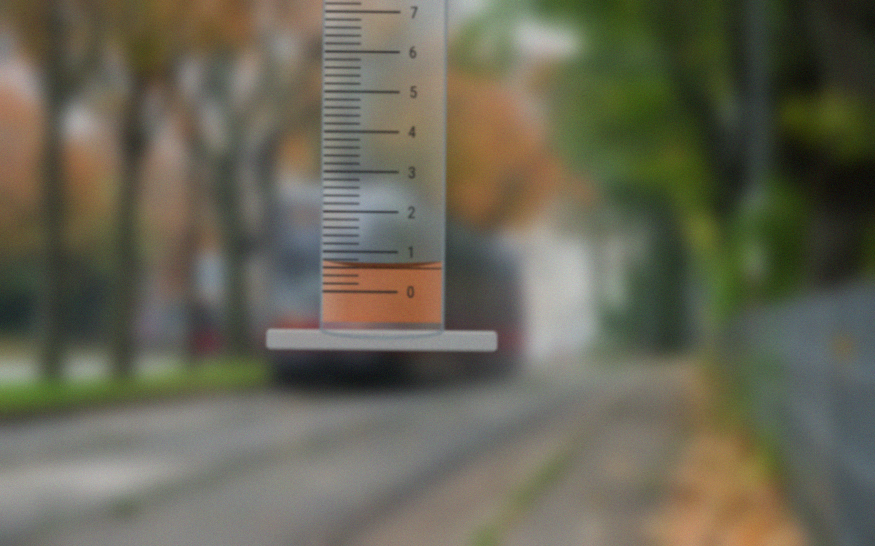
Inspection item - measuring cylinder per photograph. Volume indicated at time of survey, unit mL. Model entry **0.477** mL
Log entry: **0.6** mL
